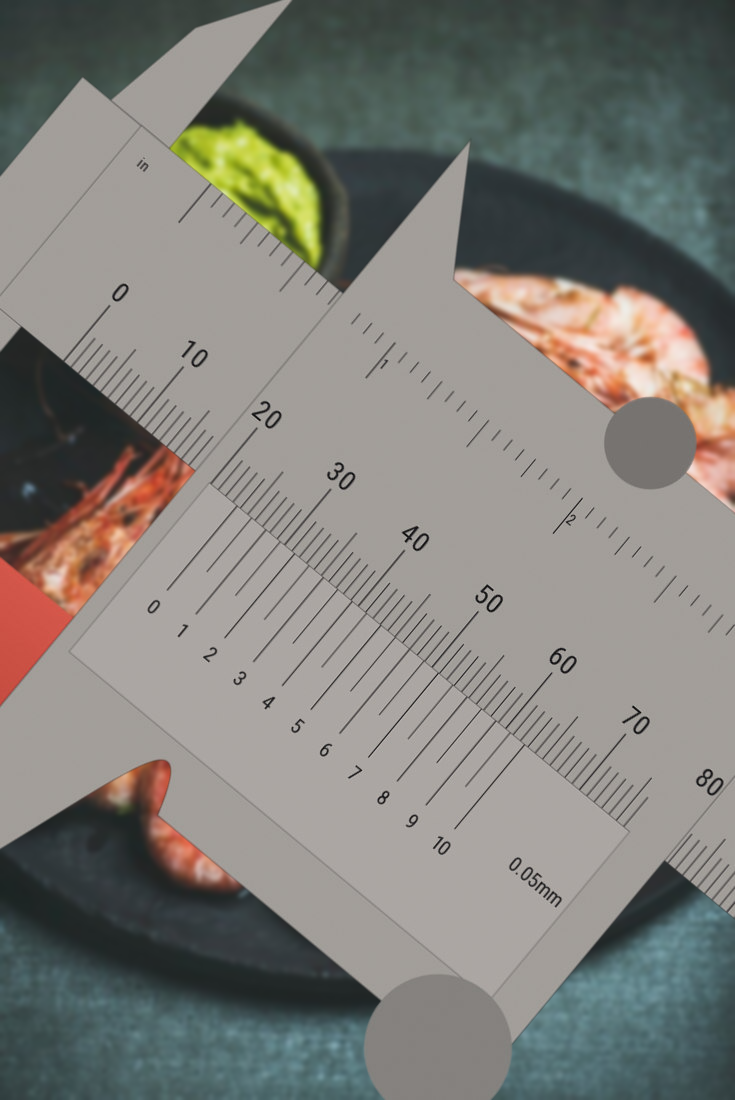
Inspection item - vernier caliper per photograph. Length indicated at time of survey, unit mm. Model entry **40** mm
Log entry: **23.6** mm
